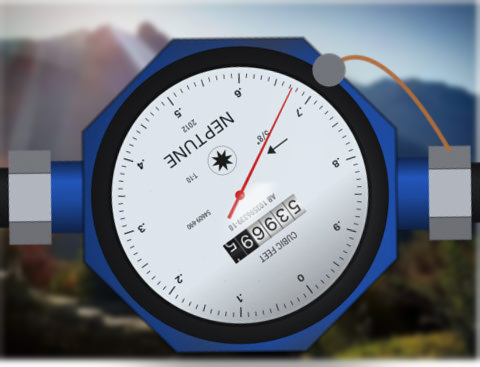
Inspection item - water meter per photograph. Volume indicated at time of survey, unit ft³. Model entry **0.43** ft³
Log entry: **539694.67** ft³
